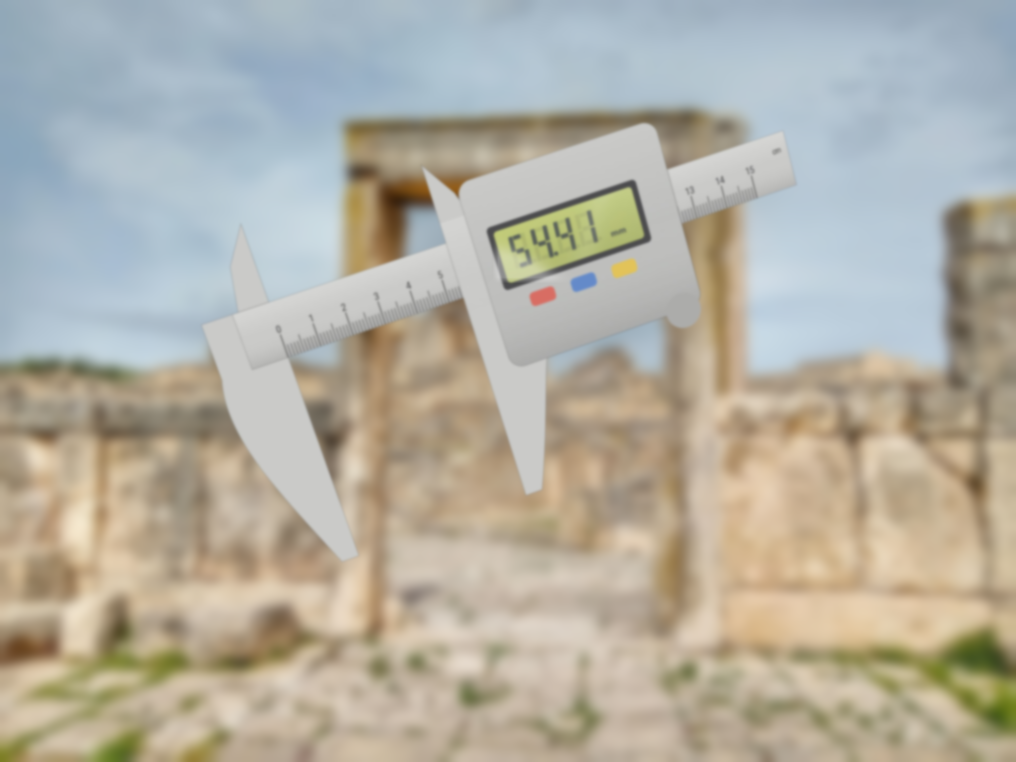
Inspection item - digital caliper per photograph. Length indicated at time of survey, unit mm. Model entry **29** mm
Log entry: **54.41** mm
